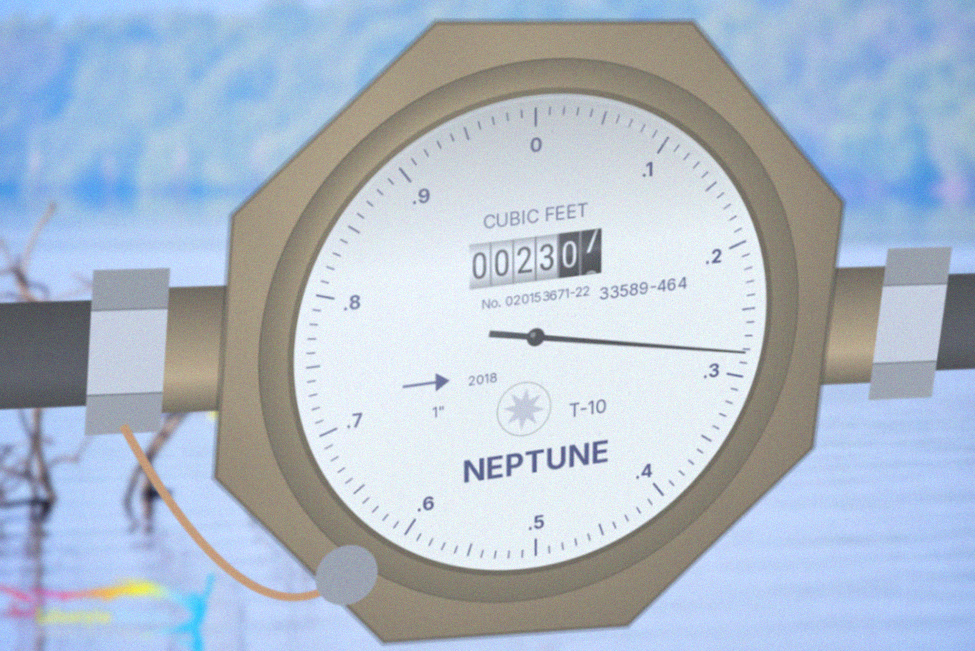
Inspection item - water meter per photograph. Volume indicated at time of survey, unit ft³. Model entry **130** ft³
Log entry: **2307.28** ft³
